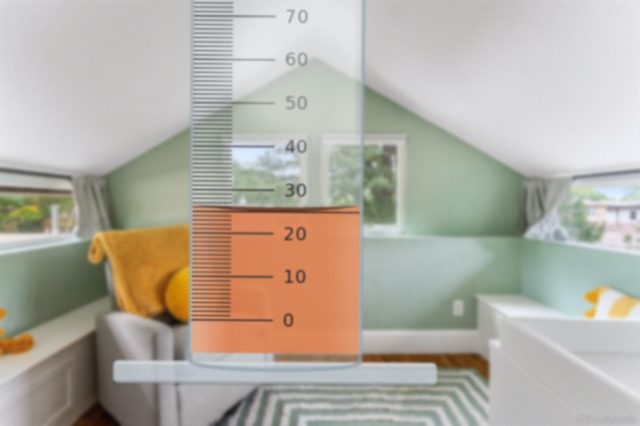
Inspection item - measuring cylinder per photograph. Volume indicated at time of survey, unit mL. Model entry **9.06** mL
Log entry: **25** mL
